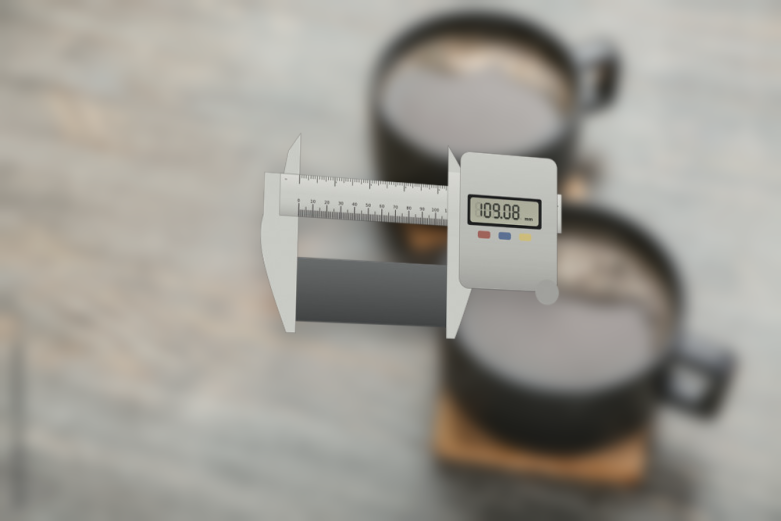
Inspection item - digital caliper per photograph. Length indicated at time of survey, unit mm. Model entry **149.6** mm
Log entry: **109.08** mm
